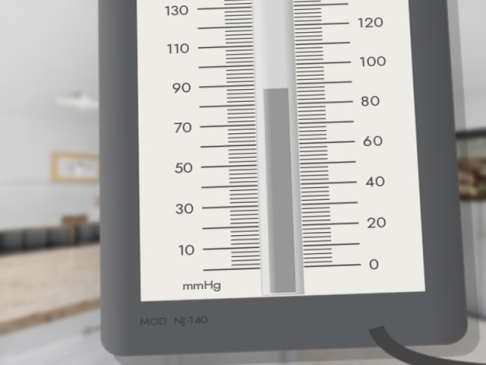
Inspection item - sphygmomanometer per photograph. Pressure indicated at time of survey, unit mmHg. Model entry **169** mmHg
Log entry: **88** mmHg
